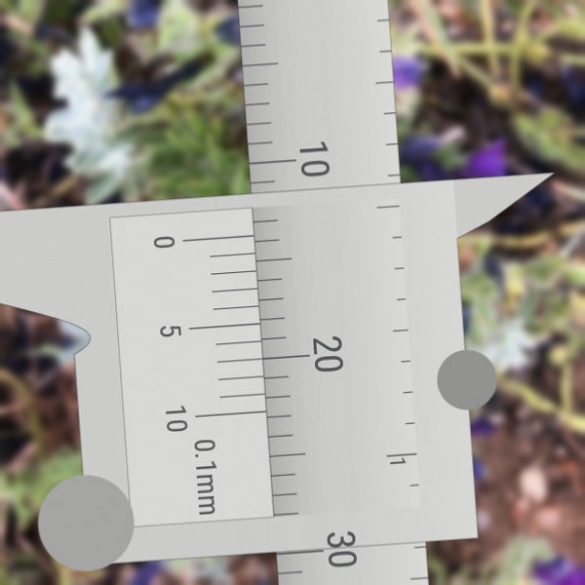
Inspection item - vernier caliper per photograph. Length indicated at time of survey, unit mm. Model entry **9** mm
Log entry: **13.7** mm
